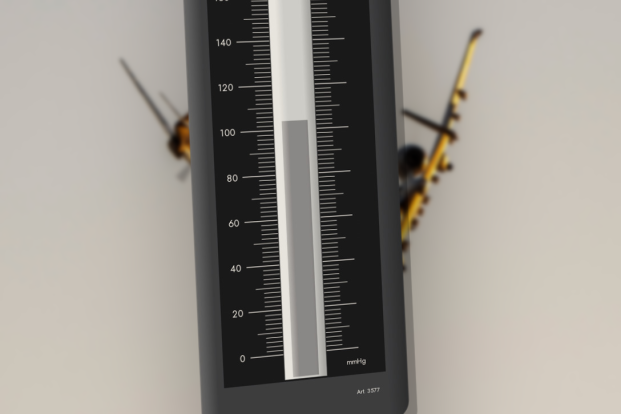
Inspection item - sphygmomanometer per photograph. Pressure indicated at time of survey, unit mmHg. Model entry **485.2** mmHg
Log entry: **104** mmHg
